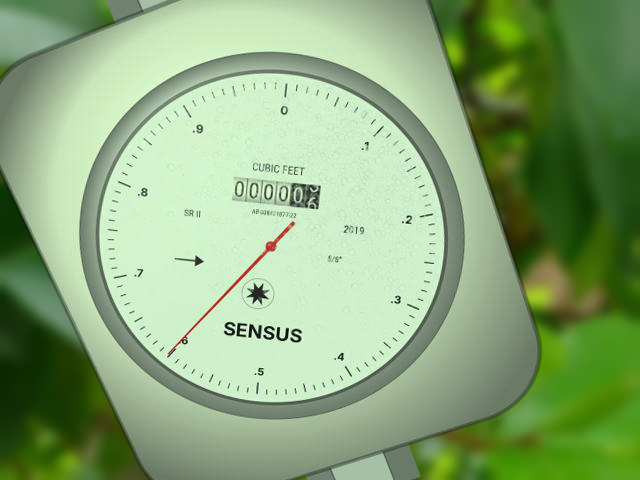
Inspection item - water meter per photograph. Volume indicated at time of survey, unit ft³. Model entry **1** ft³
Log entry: **5.60** ft³
